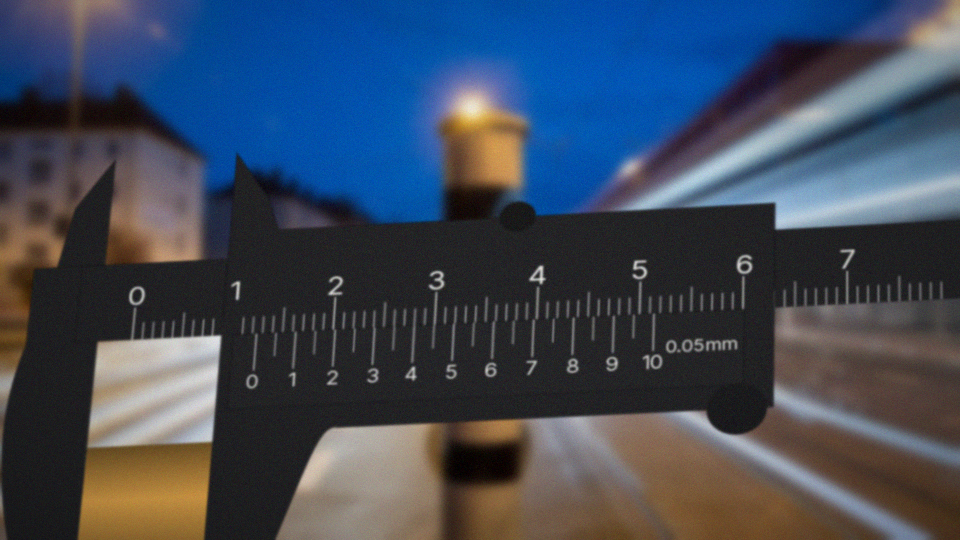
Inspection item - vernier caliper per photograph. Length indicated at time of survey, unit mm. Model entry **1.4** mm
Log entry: **12.4** mm
